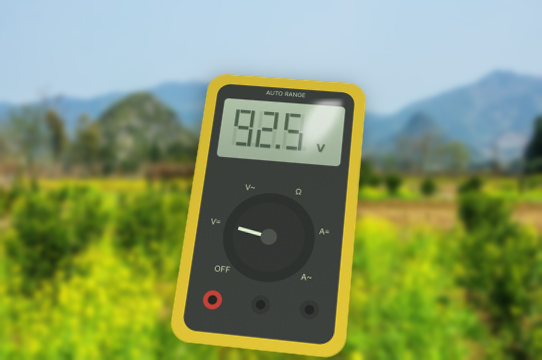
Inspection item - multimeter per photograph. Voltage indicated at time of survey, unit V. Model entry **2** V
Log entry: **92.5** V
